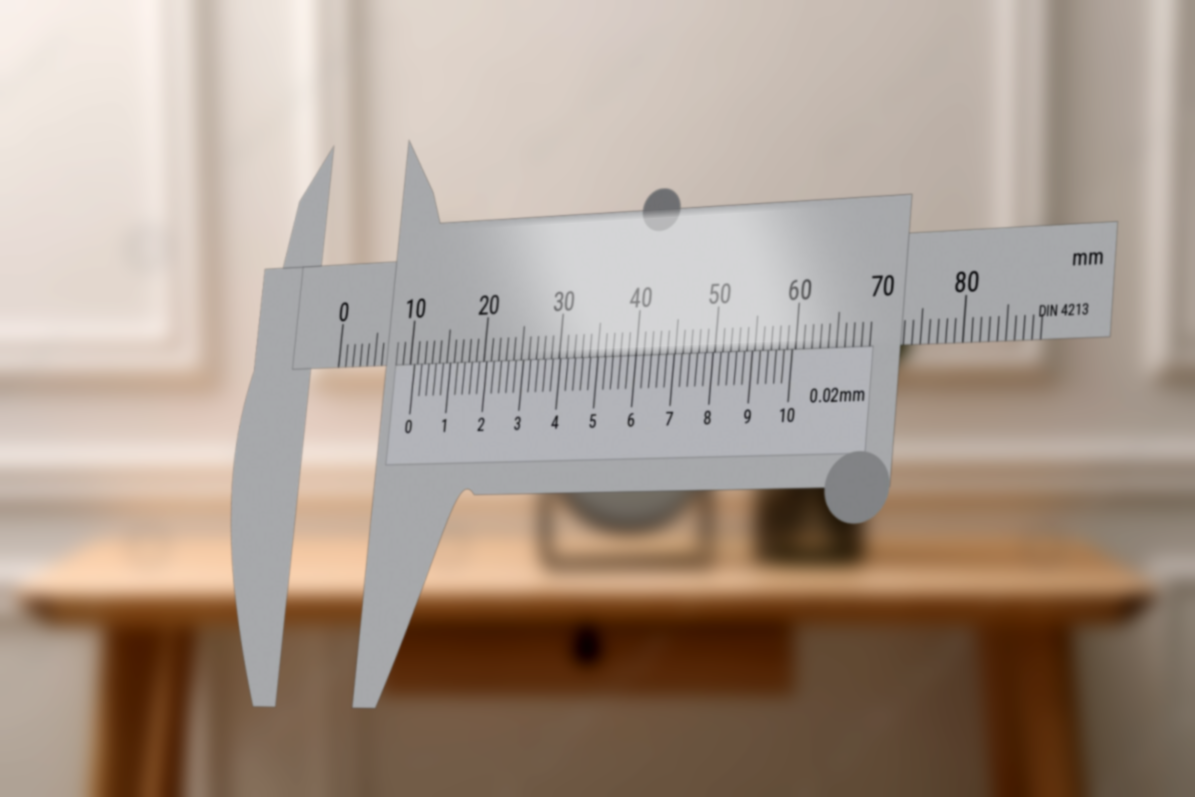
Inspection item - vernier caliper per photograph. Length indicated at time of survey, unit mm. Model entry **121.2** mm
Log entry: **10.6** mm
